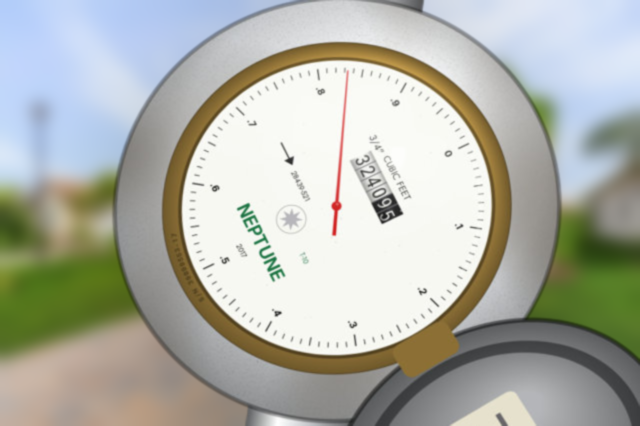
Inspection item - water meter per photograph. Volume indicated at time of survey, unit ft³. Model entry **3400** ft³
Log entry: **324094.83** ft³
